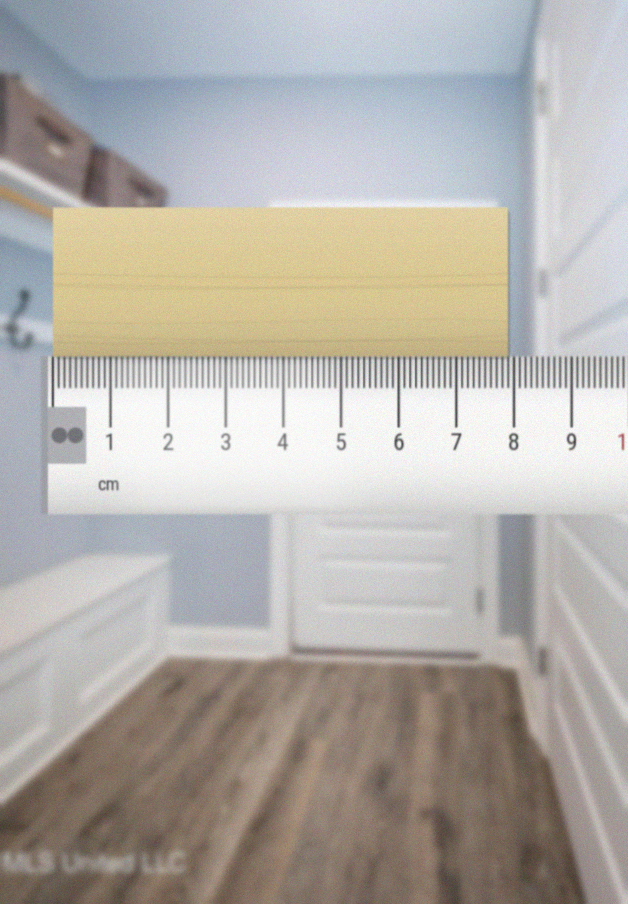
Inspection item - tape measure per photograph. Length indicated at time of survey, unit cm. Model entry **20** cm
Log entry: **7.9** cm
